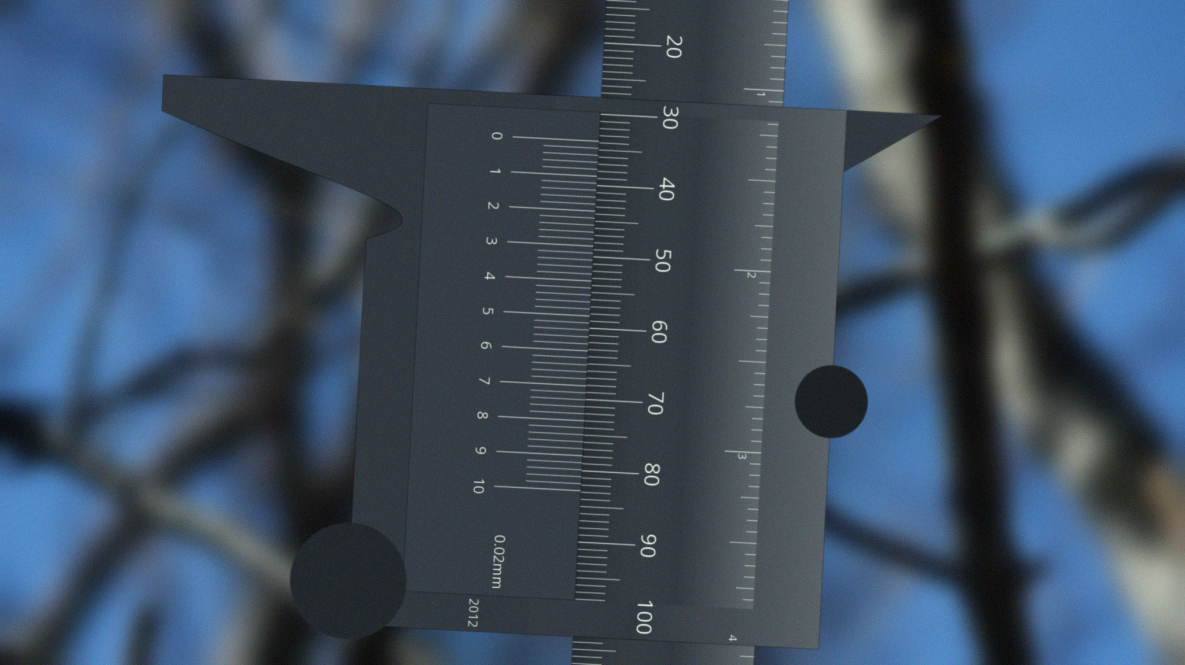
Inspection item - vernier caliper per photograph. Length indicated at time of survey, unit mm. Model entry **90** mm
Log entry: **33.8** mm
